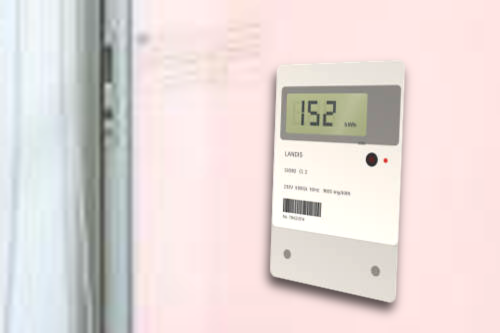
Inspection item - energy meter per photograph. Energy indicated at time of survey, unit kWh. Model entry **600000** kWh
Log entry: **152** kWh
